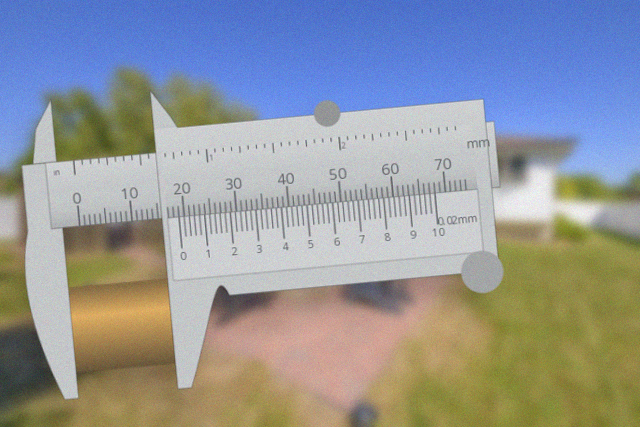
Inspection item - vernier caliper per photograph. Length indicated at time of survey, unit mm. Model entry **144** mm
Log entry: **19.0** mm
